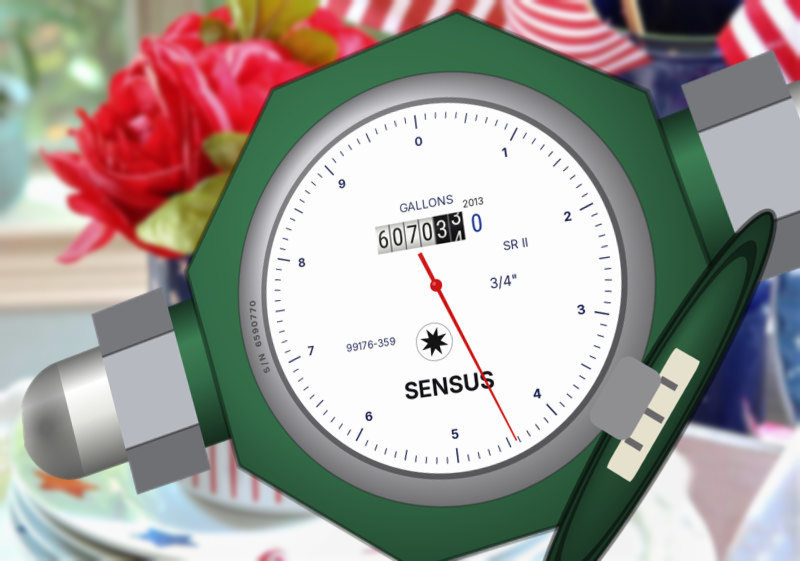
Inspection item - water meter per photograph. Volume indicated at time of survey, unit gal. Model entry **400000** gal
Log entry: **6070334.4** gal
